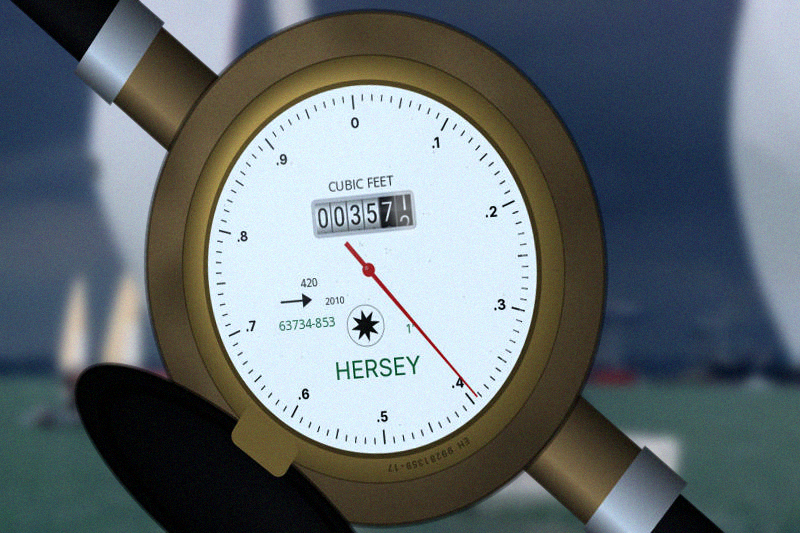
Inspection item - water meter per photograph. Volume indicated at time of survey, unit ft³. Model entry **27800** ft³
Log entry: **3571.39** ft³
